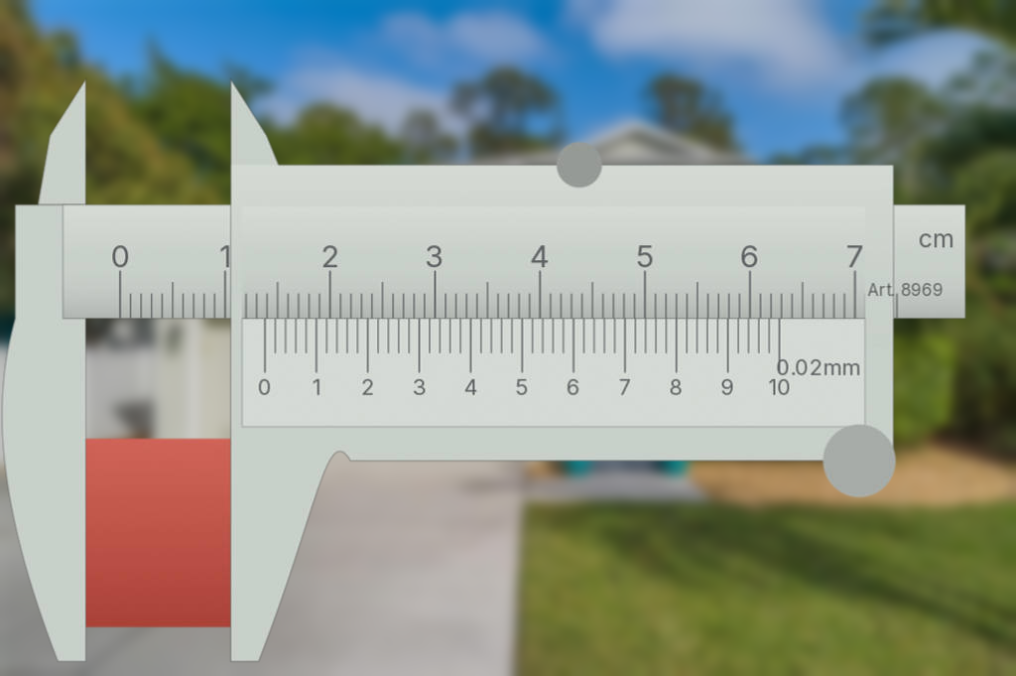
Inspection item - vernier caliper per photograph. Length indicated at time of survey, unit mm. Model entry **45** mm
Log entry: **13.8** mm
